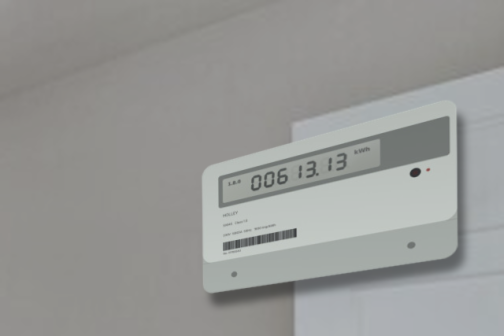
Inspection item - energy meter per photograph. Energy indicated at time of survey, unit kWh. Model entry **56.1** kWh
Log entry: **613.13** kWh
